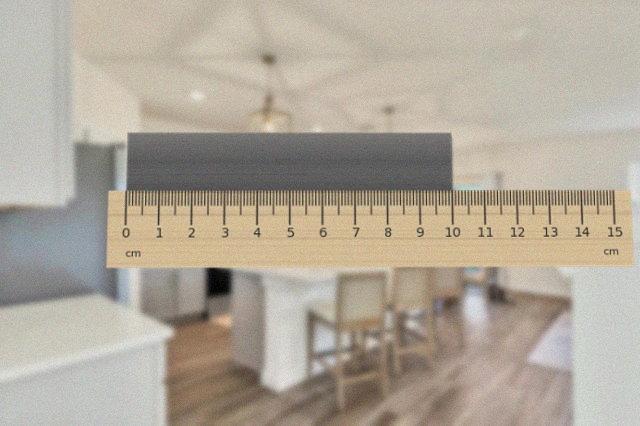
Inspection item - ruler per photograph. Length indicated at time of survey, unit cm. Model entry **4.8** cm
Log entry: **10** cm
